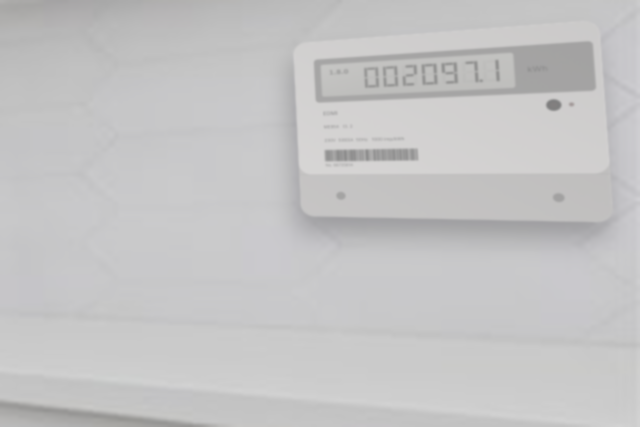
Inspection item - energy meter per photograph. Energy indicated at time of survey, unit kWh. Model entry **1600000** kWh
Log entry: **2097.1** kWh
